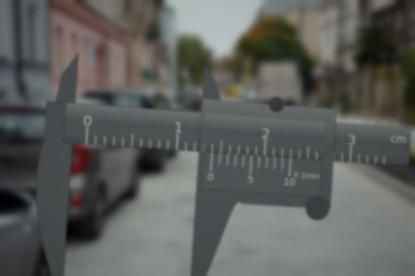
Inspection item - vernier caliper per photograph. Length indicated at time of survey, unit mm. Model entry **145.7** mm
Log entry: **14.0** mm
